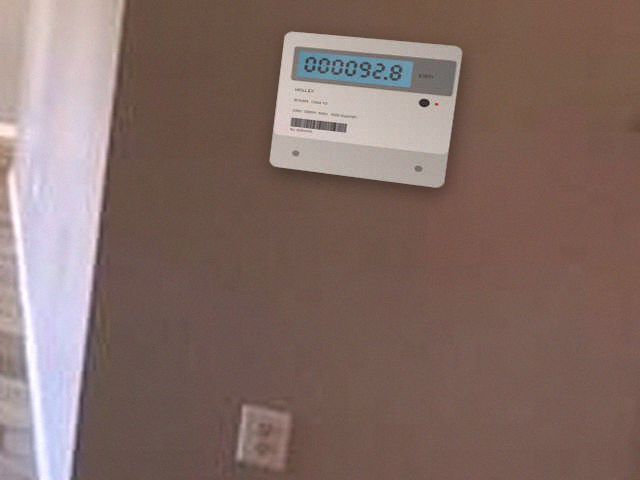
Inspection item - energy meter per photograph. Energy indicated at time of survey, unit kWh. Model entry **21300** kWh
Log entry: **92.8** kWh
